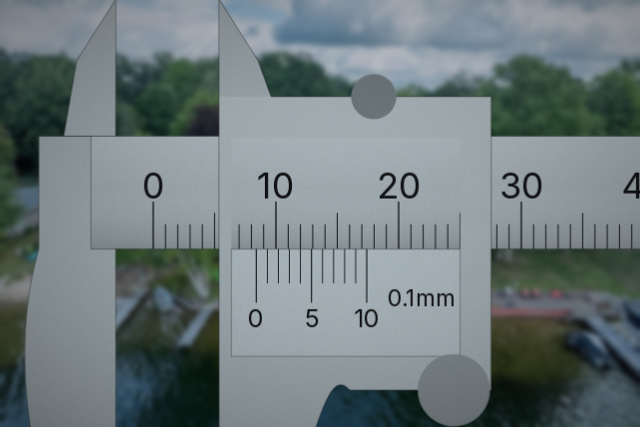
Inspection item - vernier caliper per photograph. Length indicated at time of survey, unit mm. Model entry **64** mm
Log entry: **8.4** mm
